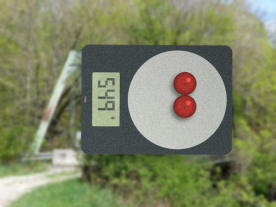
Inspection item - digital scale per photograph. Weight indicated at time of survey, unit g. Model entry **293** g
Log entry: **549** g
